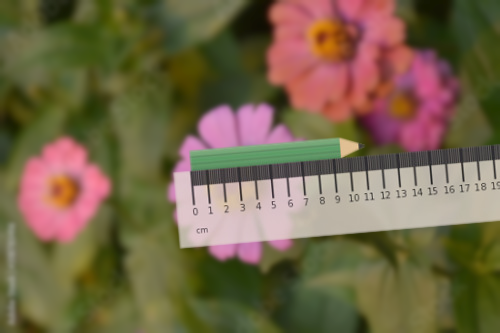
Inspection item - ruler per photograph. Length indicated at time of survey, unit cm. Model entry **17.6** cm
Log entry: **11** cm
